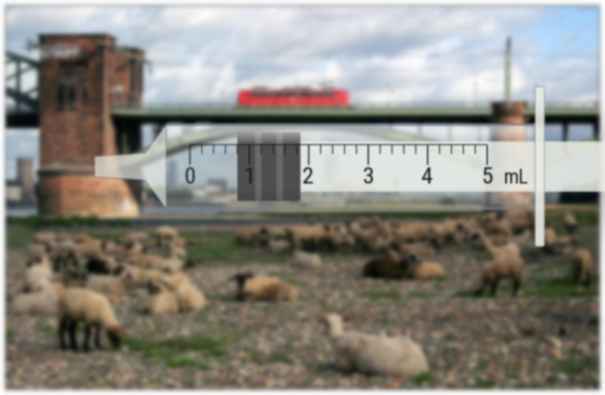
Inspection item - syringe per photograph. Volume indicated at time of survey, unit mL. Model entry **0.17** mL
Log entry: **0.8** mL
